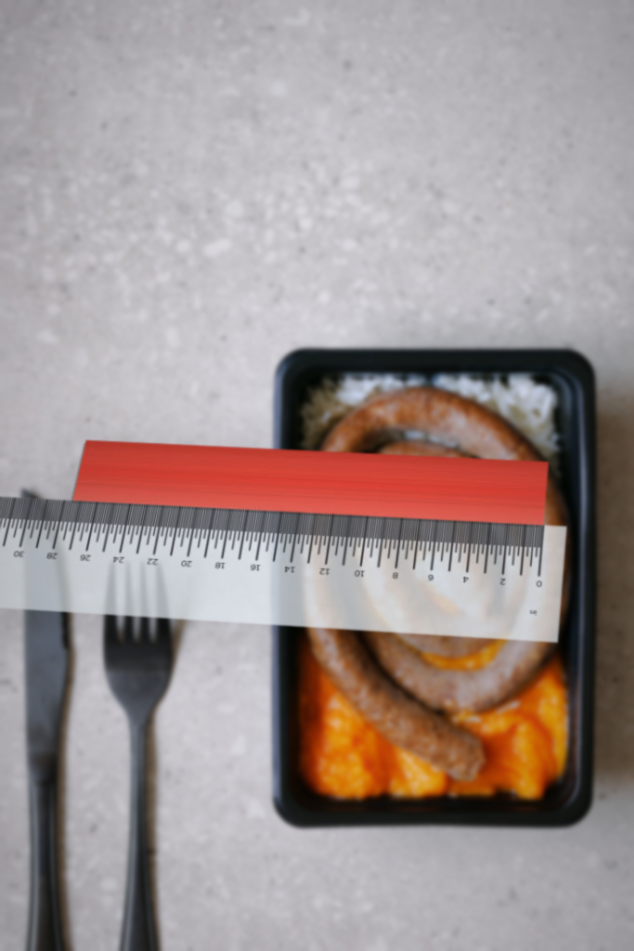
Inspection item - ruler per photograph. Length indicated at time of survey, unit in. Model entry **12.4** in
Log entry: **27.5** in
